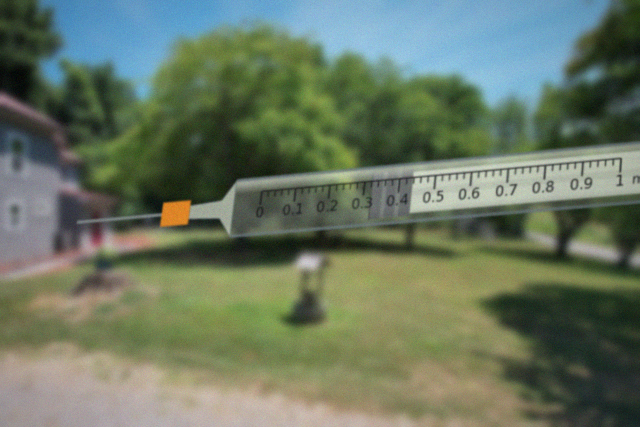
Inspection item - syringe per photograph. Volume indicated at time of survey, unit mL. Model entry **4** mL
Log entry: **0.32** mL
